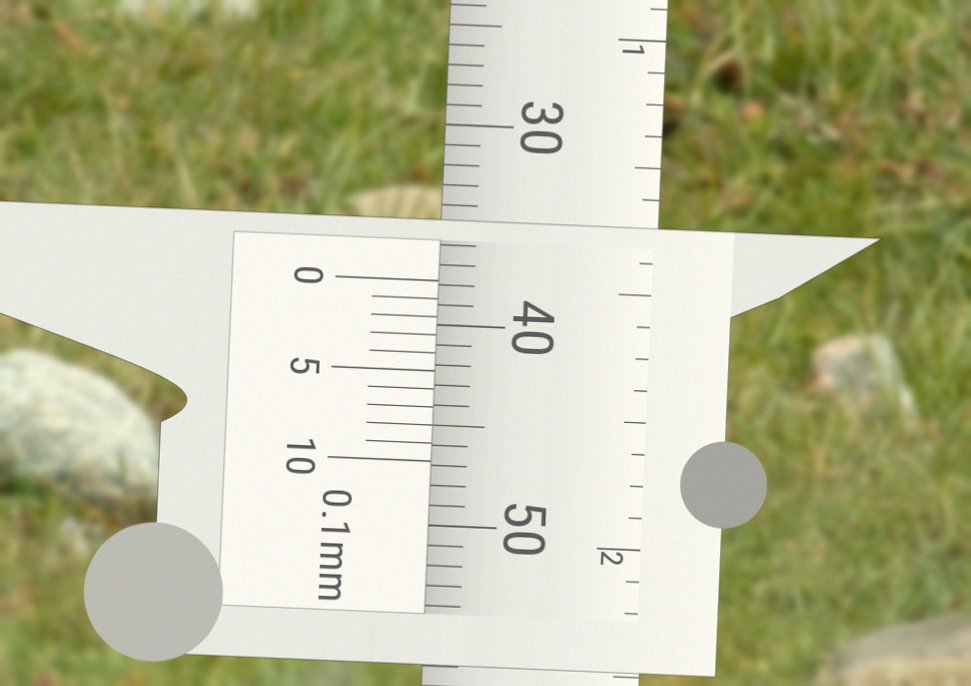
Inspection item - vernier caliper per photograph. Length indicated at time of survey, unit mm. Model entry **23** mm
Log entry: **37.8** mm
